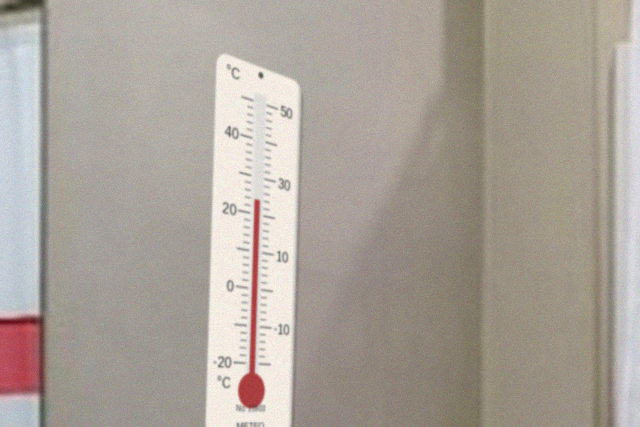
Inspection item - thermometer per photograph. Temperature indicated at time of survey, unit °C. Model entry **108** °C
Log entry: **24** °C
